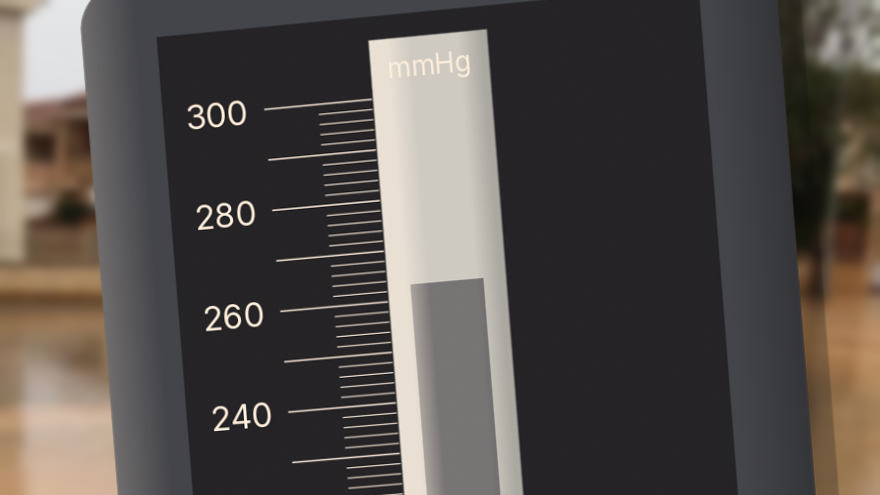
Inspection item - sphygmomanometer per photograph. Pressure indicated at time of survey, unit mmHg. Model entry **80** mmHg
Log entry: **263** mmHg
